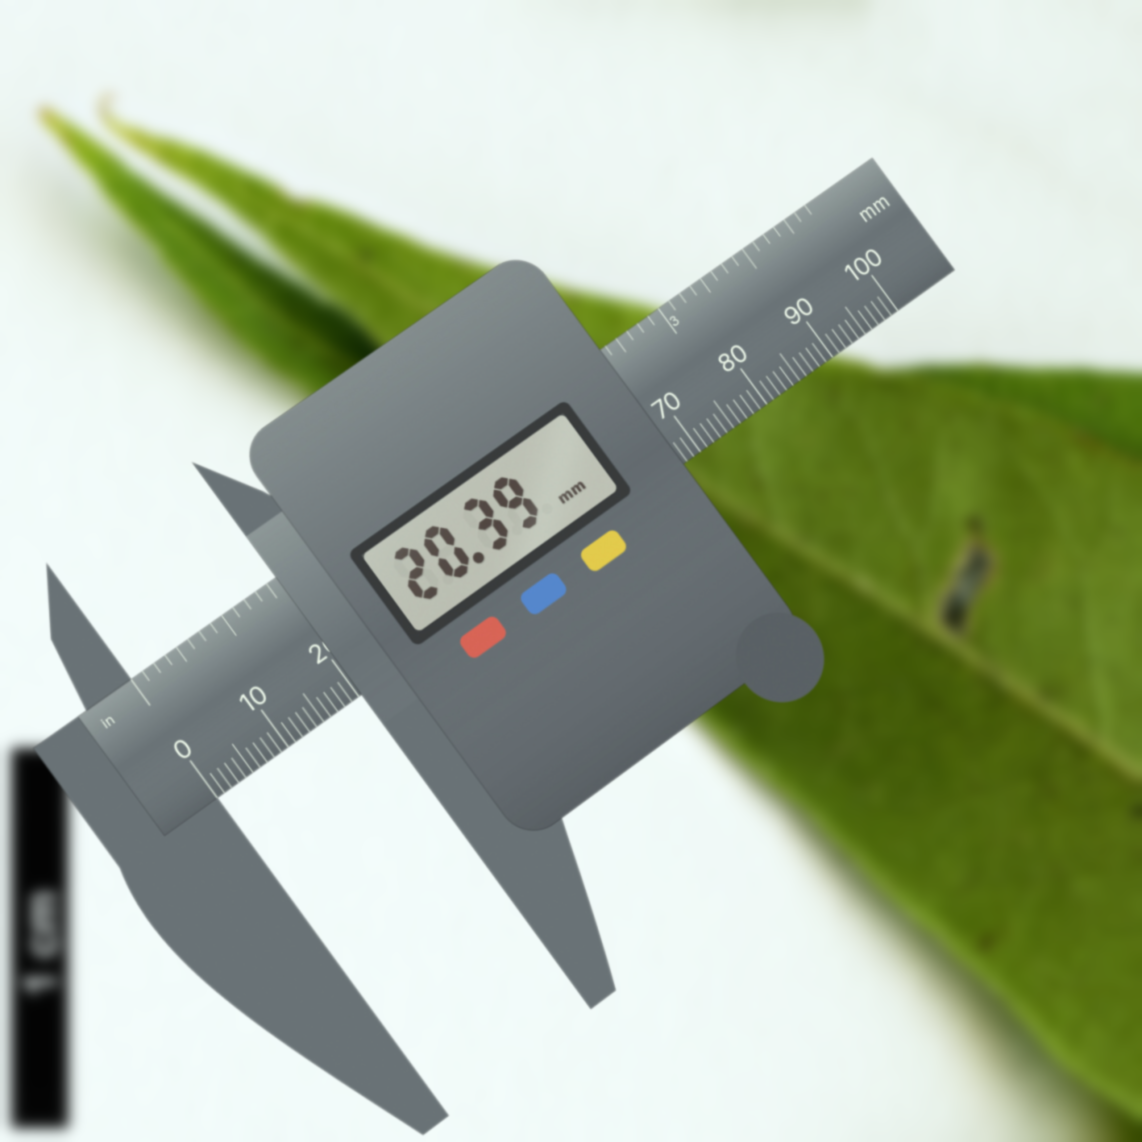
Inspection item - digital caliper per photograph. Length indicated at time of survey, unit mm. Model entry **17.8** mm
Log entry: **20.39** mm
